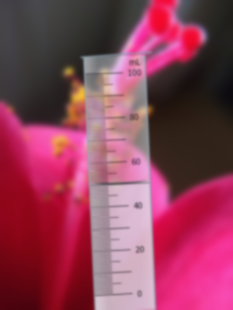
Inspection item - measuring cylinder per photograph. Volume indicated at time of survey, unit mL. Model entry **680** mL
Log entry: **50** mL
